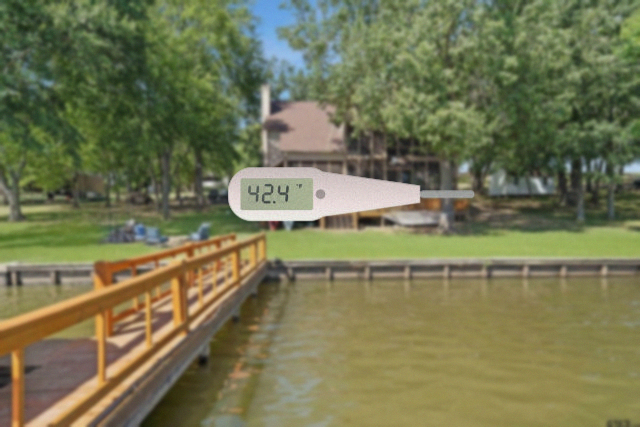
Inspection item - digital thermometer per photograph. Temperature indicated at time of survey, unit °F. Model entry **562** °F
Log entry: **42.4** °F
